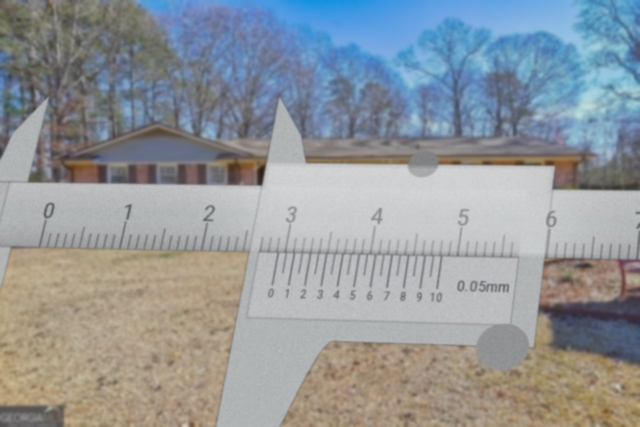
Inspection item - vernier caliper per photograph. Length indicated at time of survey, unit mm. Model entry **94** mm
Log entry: **29.2** mm
